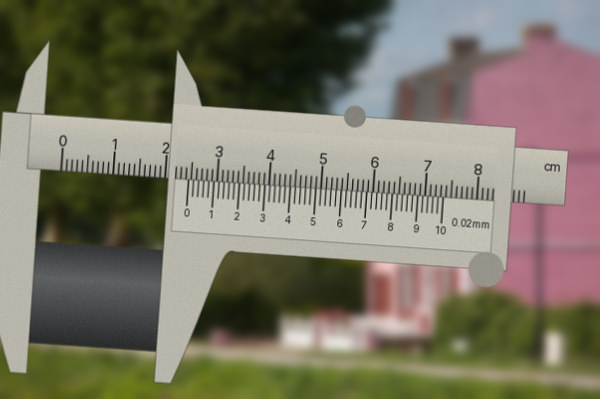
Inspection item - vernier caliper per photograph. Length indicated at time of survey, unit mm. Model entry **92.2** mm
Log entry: **24.5** mm
